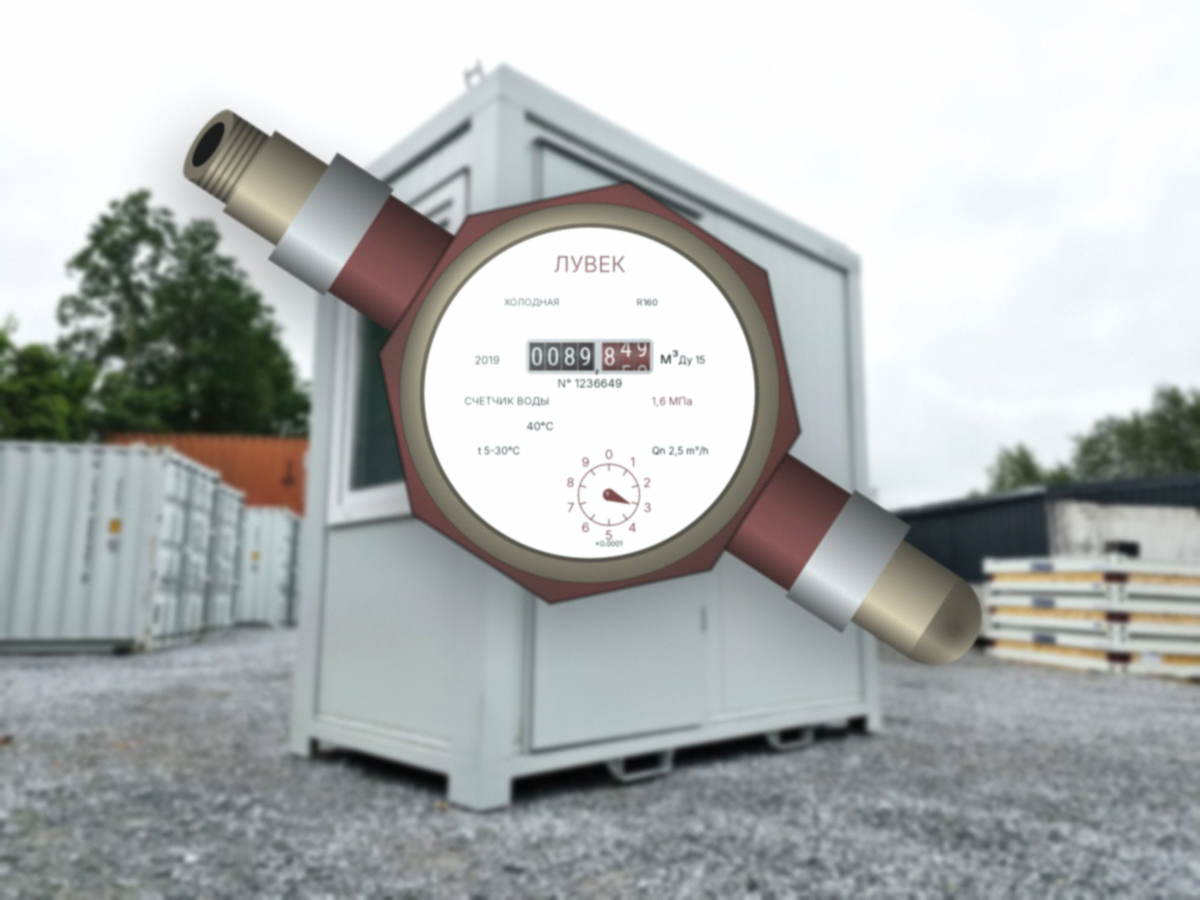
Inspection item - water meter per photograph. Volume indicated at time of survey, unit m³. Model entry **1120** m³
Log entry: **89.8493** m³
